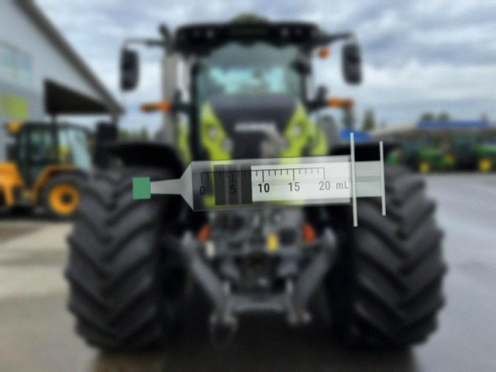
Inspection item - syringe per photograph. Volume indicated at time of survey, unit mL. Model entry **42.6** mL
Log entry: **2** mL
